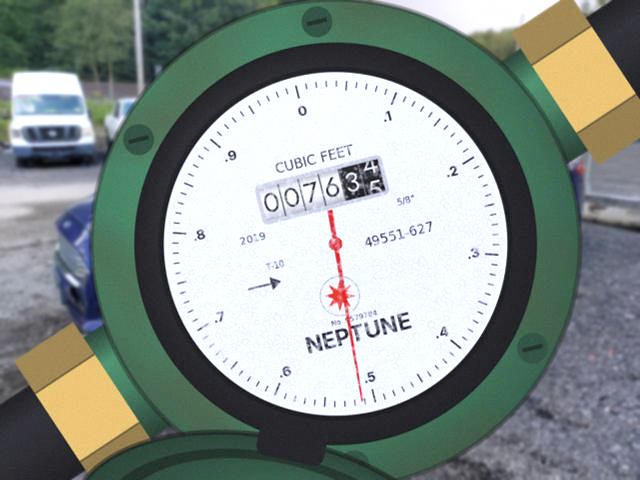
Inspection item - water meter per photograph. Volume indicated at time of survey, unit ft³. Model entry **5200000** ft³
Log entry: **7634.51** ft³
